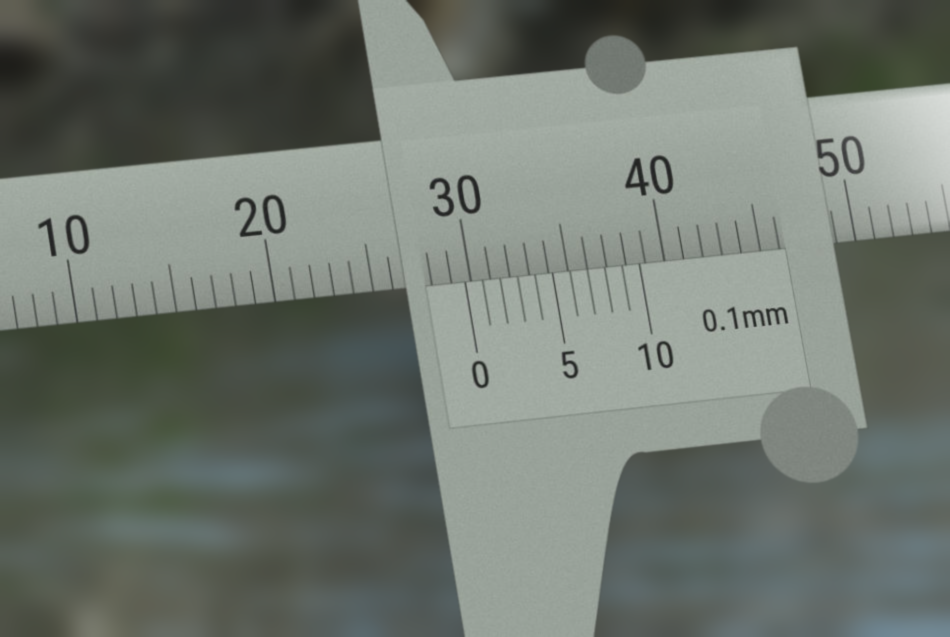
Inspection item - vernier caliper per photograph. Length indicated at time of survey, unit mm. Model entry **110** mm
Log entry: **29.7** mm
